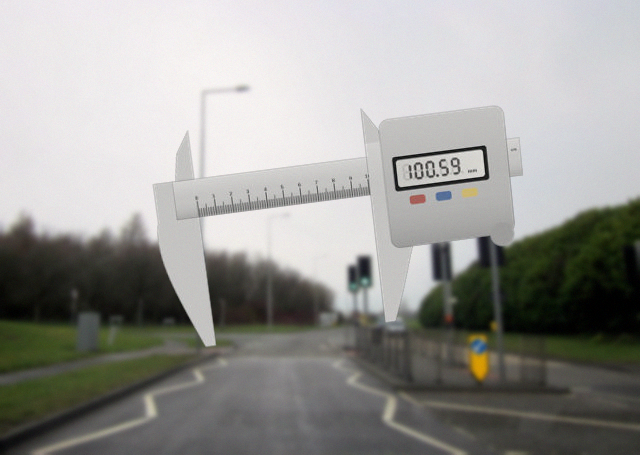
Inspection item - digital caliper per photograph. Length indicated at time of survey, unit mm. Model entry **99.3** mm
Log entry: **100.59** mm
